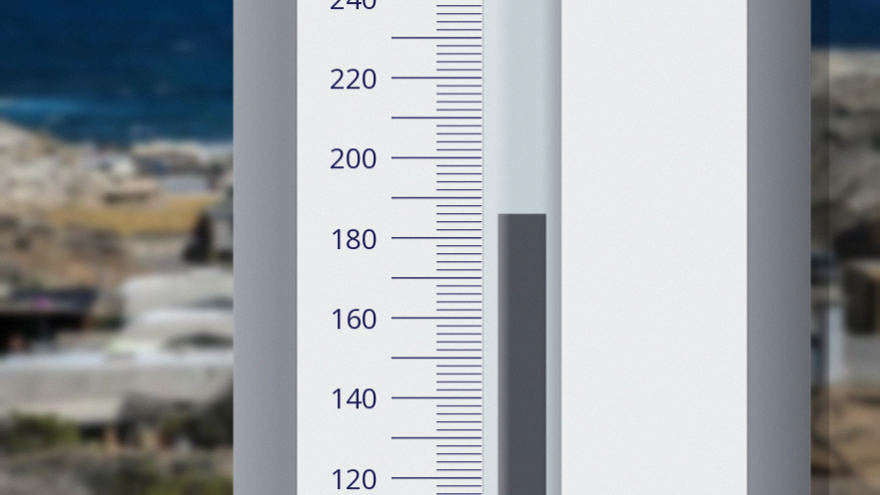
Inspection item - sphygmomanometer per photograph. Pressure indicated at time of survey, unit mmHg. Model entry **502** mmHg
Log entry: **186** mmHg
